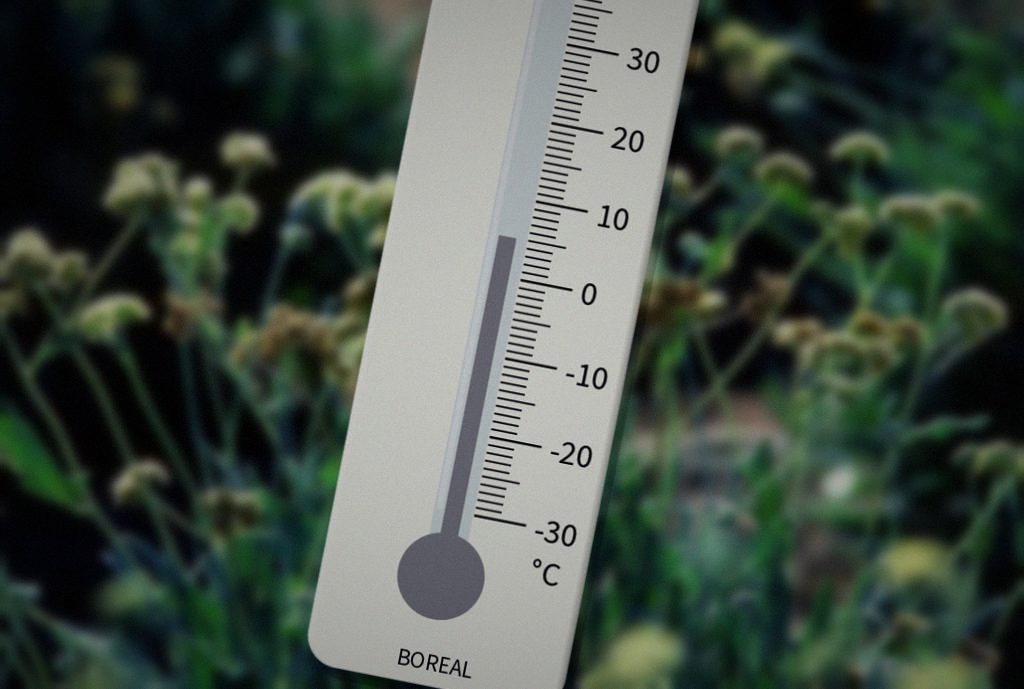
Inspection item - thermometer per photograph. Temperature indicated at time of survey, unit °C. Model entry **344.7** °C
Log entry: **5** °C
